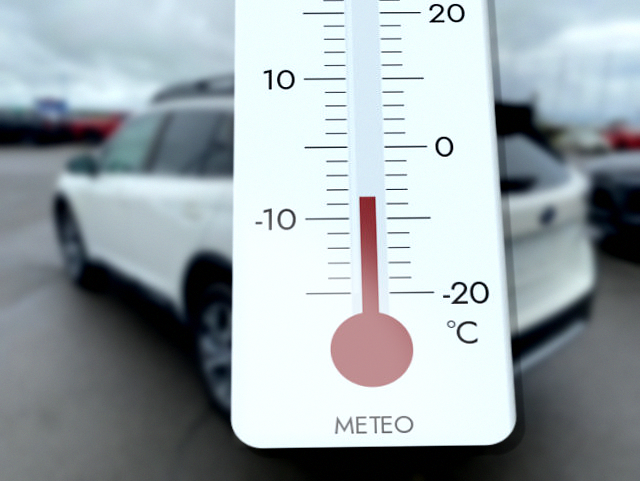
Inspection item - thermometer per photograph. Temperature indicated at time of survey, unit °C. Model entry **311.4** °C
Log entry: **-7** °C
